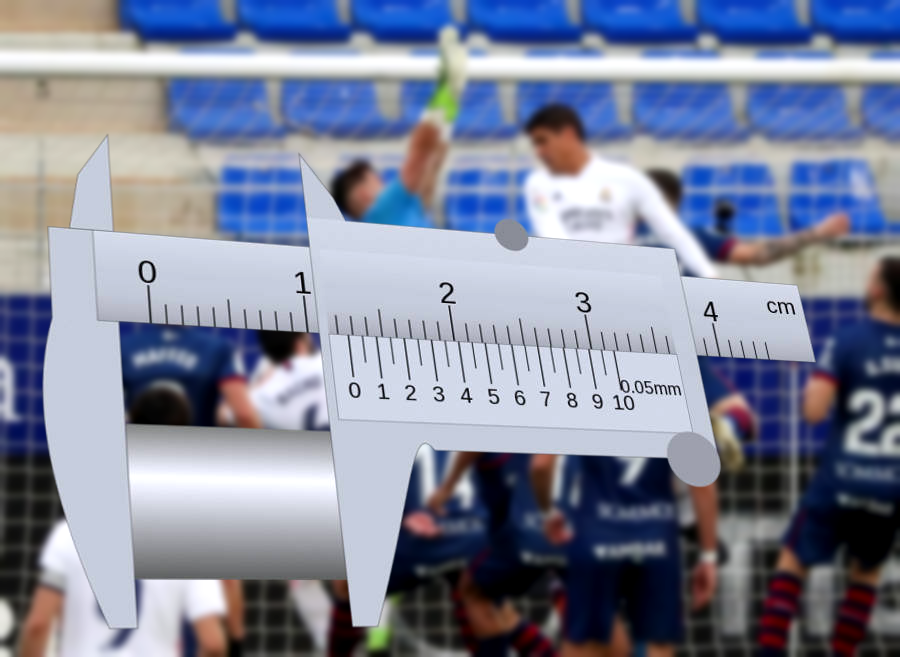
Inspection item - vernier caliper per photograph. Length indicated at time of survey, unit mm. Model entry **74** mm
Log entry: **12.7** mm
